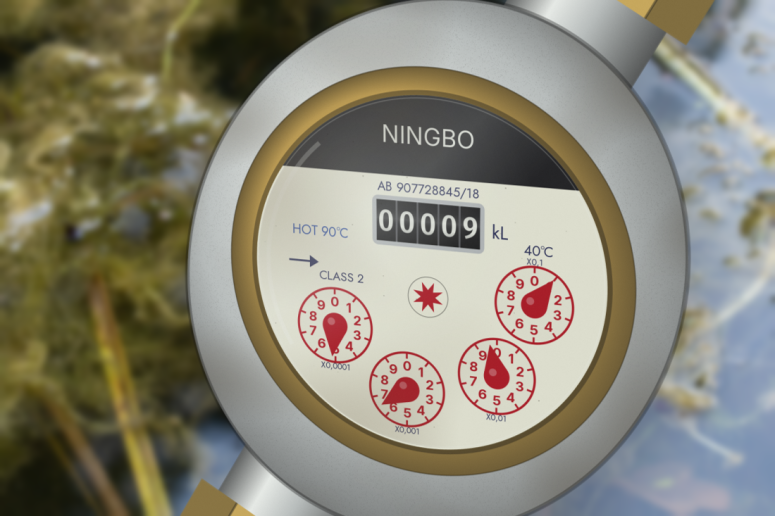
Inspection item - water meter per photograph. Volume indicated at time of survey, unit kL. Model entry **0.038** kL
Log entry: **9.0965** kL
